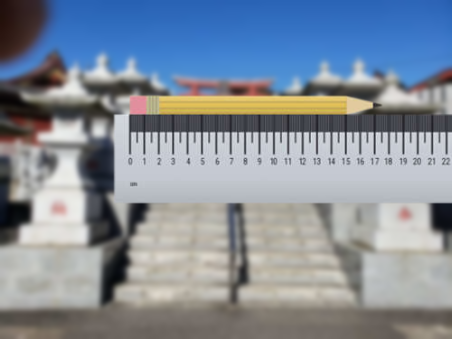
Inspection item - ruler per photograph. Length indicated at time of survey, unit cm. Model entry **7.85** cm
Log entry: **17.5** cm
